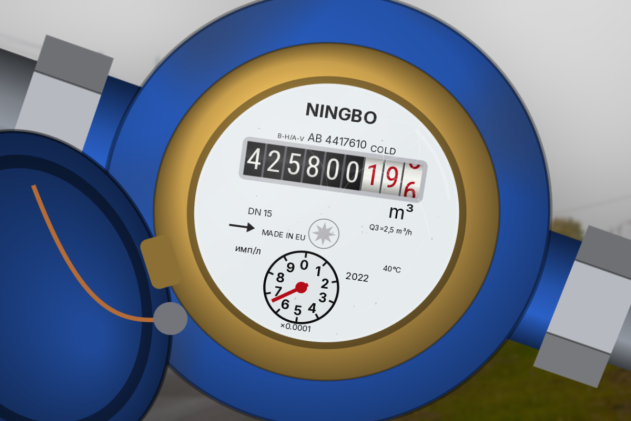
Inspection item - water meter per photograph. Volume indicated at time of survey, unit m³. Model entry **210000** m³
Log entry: **425800.1956** m³
